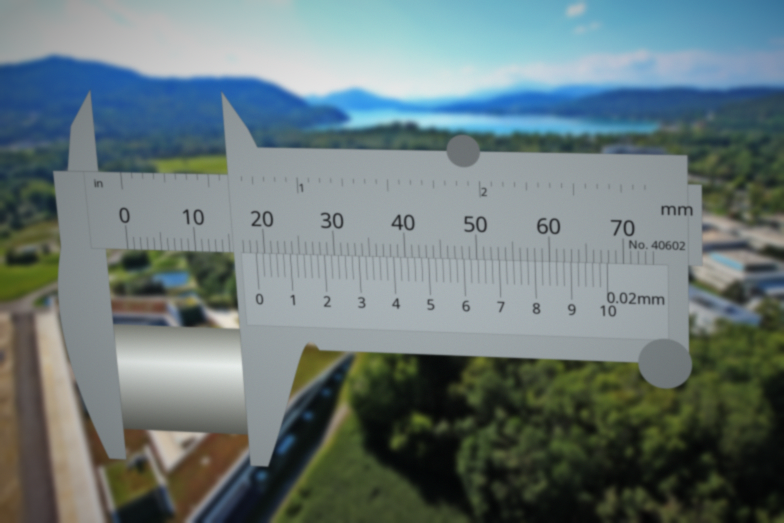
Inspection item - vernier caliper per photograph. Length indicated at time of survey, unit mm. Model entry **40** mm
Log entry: **18.8** mm
